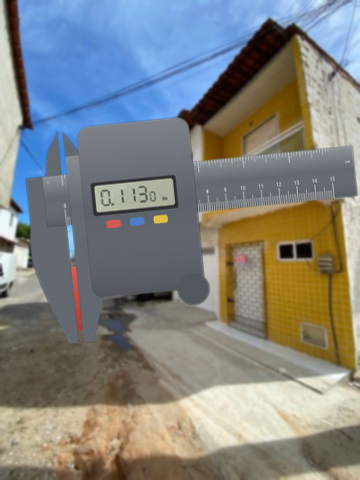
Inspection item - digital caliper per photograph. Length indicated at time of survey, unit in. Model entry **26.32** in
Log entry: **0.1130** in
